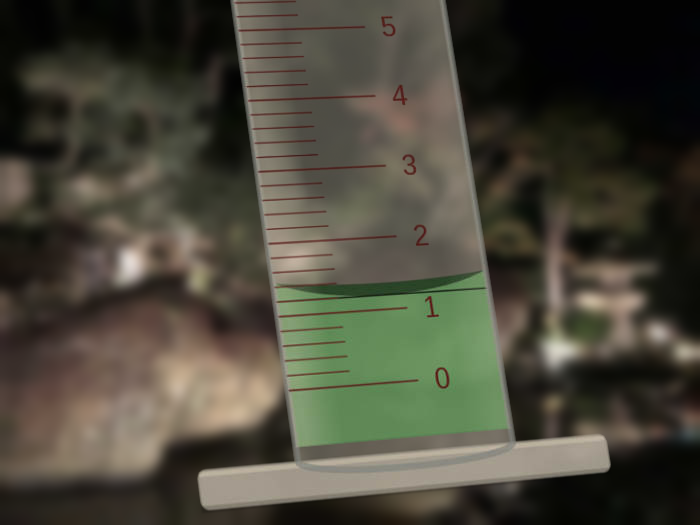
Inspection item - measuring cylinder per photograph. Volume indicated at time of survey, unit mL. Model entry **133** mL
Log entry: **1.2** mL
